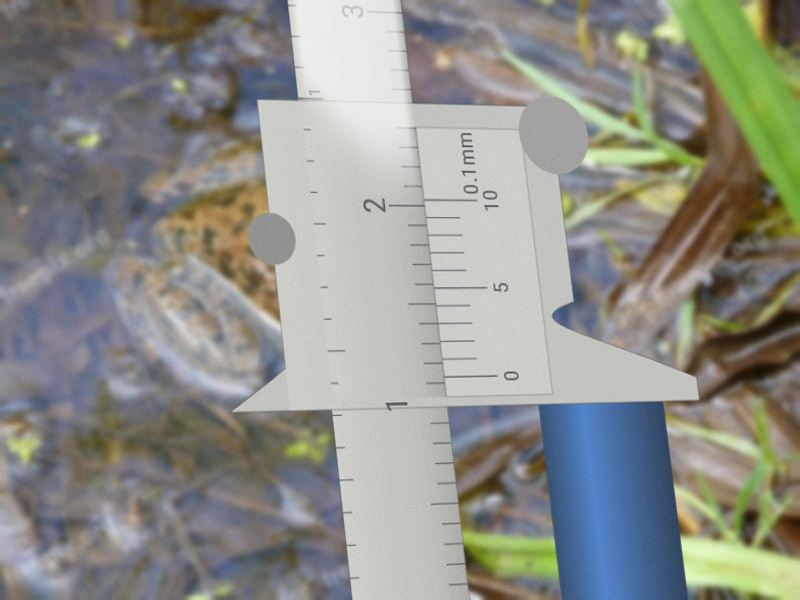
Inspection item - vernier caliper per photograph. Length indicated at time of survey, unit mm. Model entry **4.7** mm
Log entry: **11.3** mm
